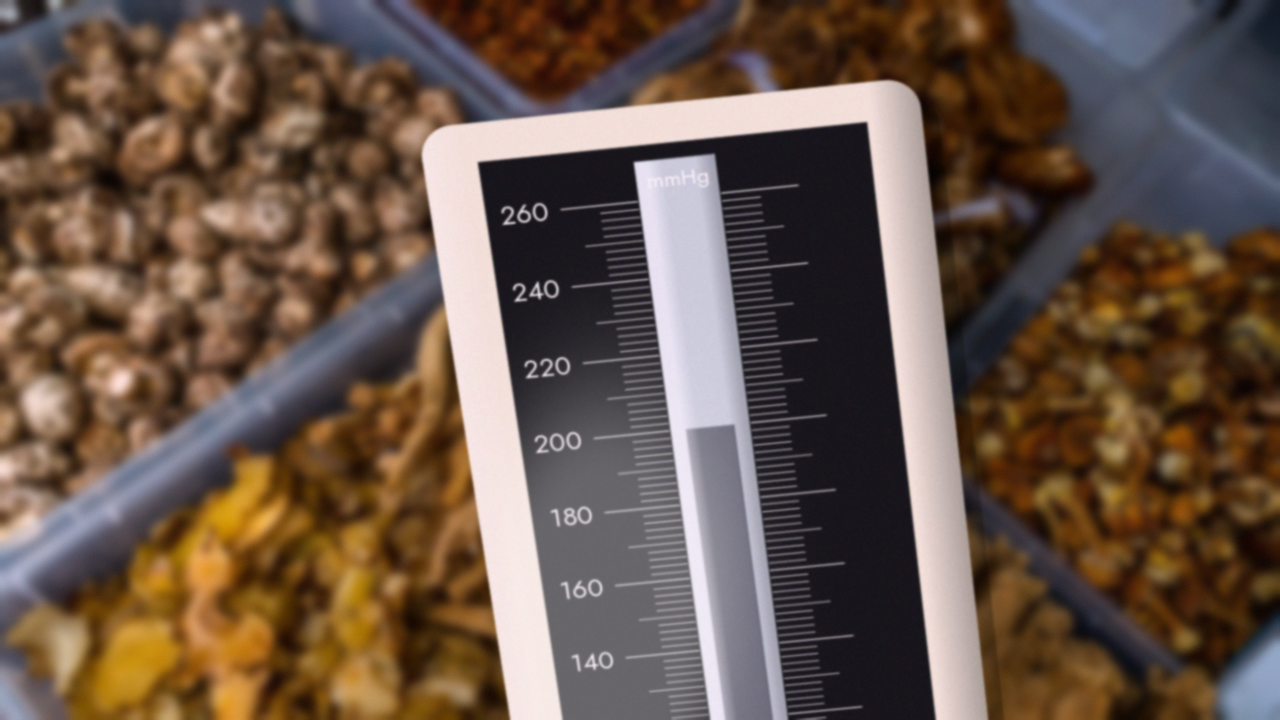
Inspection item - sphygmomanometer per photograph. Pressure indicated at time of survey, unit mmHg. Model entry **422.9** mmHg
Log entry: **200** mmHg
